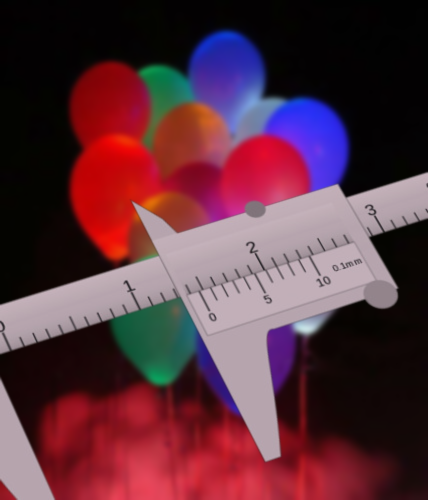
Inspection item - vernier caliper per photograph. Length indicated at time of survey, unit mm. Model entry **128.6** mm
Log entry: **14.7** mm
